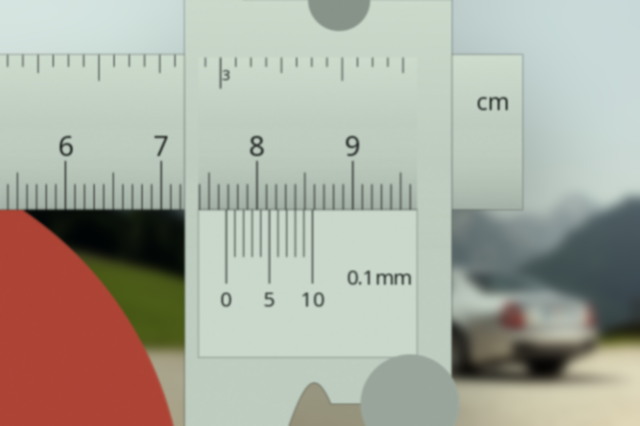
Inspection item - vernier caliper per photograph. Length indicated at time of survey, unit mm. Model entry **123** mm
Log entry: **76.8** mm
